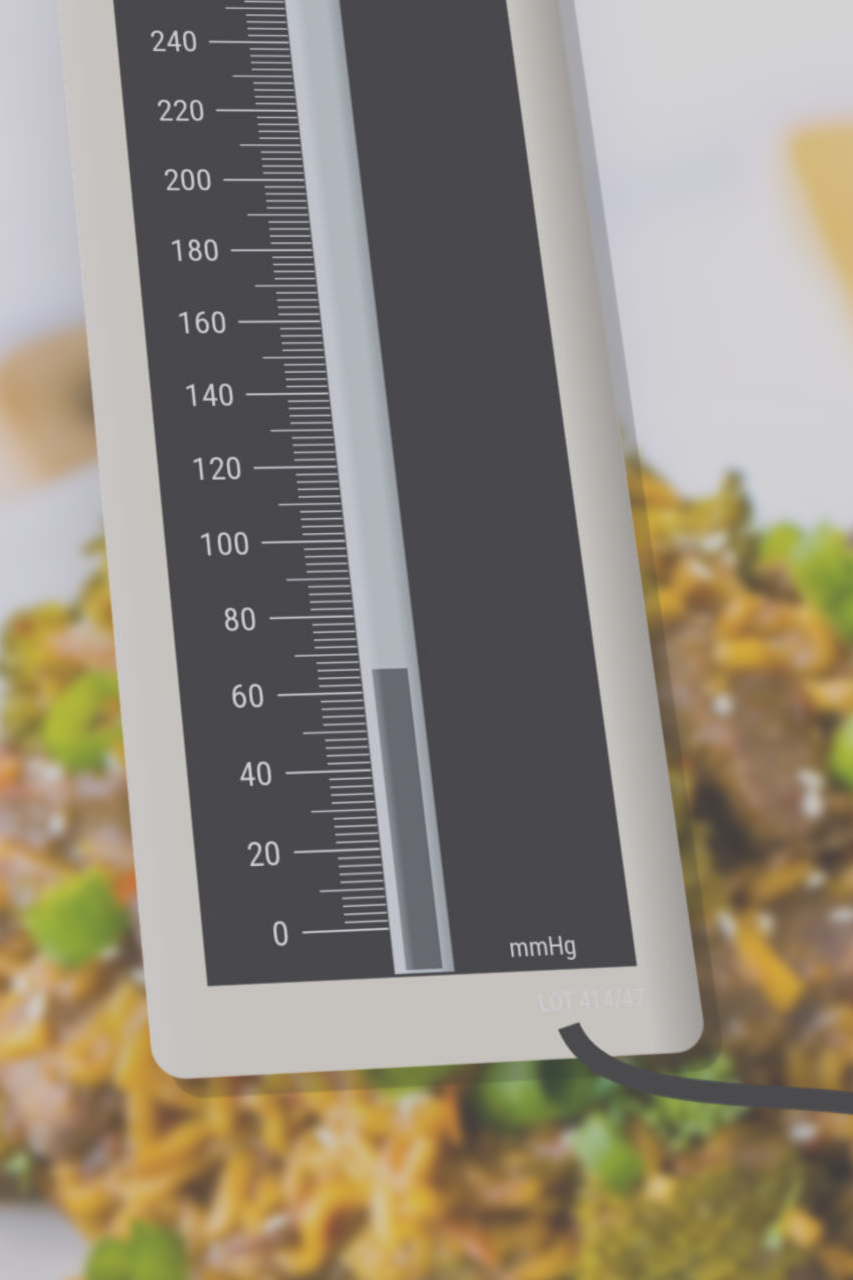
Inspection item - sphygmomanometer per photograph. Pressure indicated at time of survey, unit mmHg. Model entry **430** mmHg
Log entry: **66** mmHg
